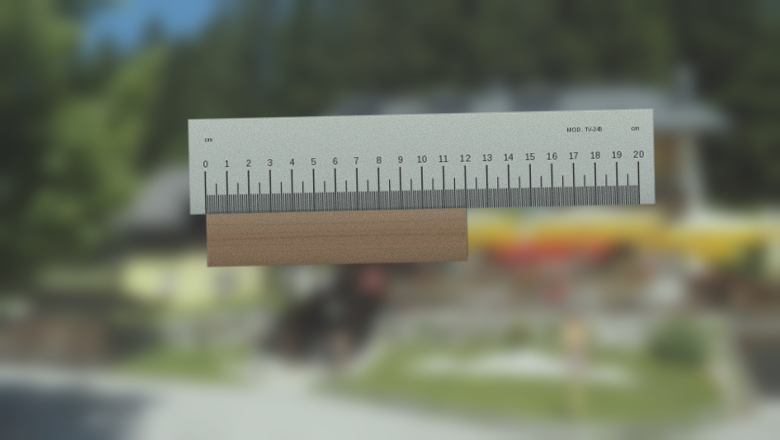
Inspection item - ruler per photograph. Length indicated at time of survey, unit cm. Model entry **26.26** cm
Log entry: **12** cm
